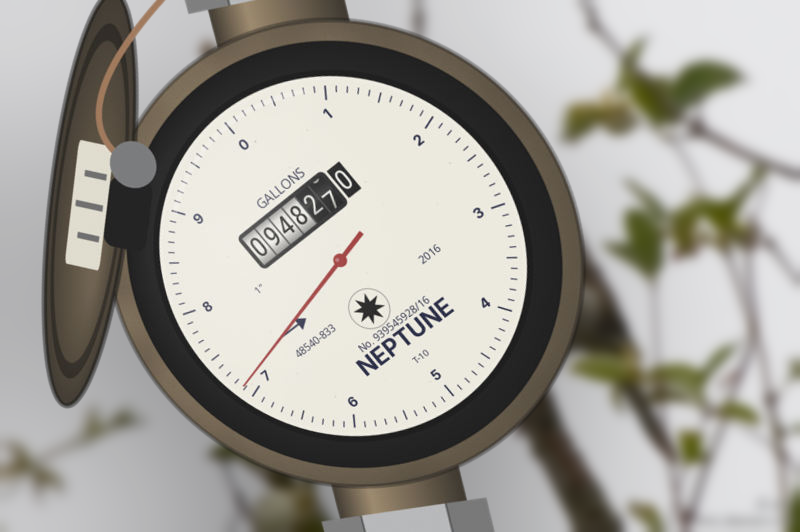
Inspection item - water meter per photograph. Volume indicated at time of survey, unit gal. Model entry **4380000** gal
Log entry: **948267.1** gal
